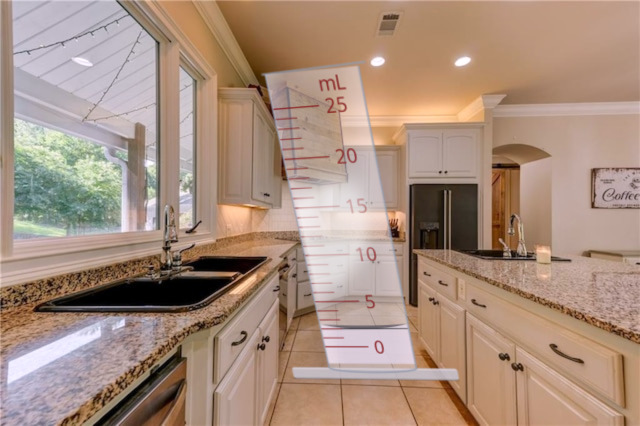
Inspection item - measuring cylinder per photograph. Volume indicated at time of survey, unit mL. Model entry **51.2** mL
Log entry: **2** mL
